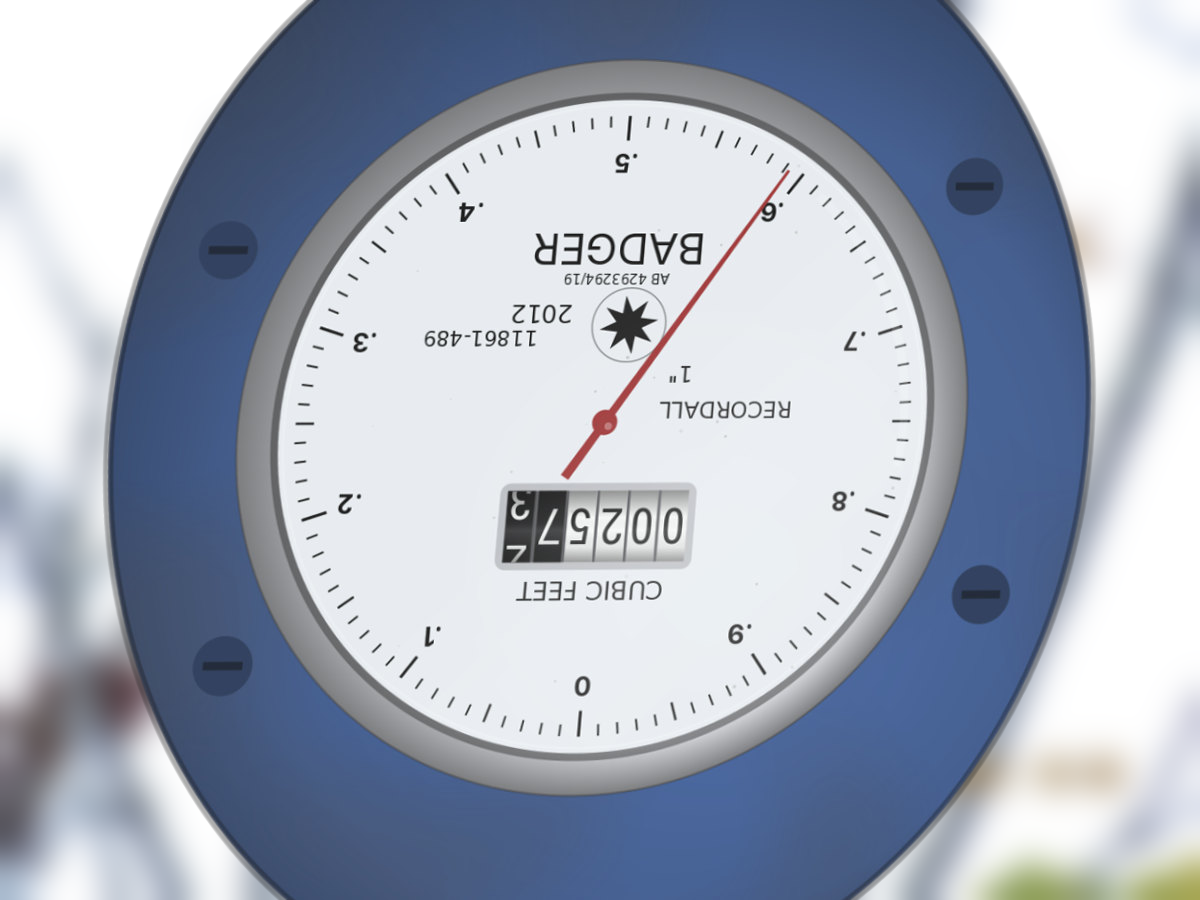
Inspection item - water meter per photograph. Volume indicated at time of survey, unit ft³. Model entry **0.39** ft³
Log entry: **2572.59** ft³
